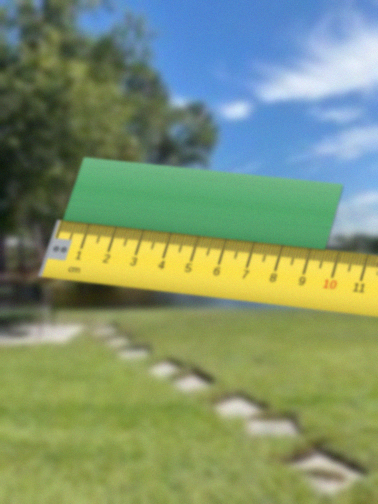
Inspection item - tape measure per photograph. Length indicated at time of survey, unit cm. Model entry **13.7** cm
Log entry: **9.5** cm
